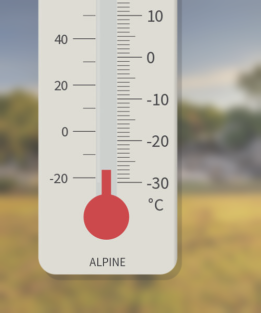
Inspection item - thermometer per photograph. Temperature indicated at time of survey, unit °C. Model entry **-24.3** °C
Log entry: **-27** °C
